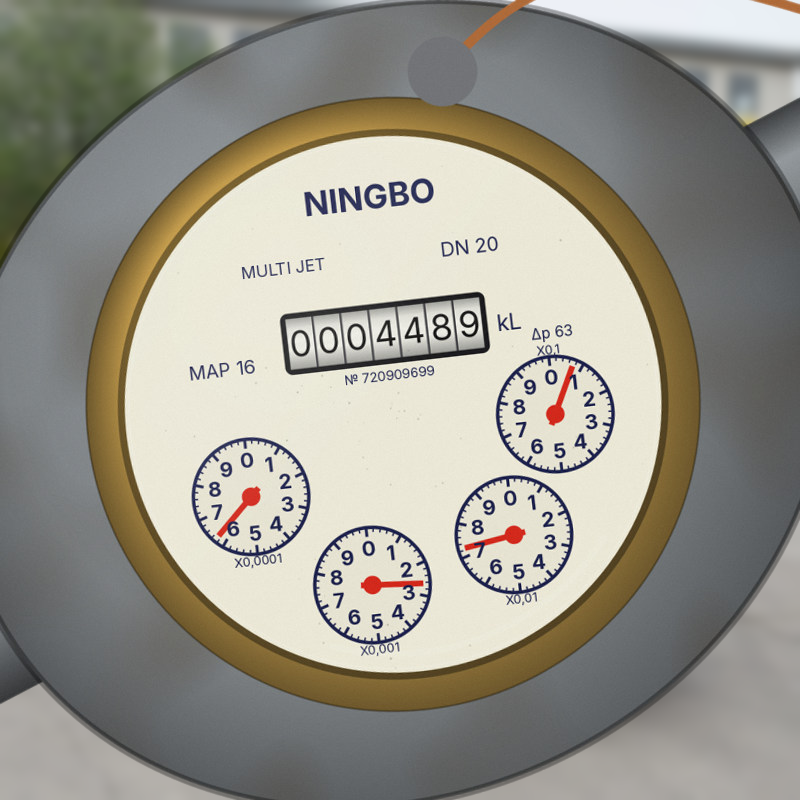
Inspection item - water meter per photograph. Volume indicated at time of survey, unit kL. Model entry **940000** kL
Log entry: **4489.0726** kL
